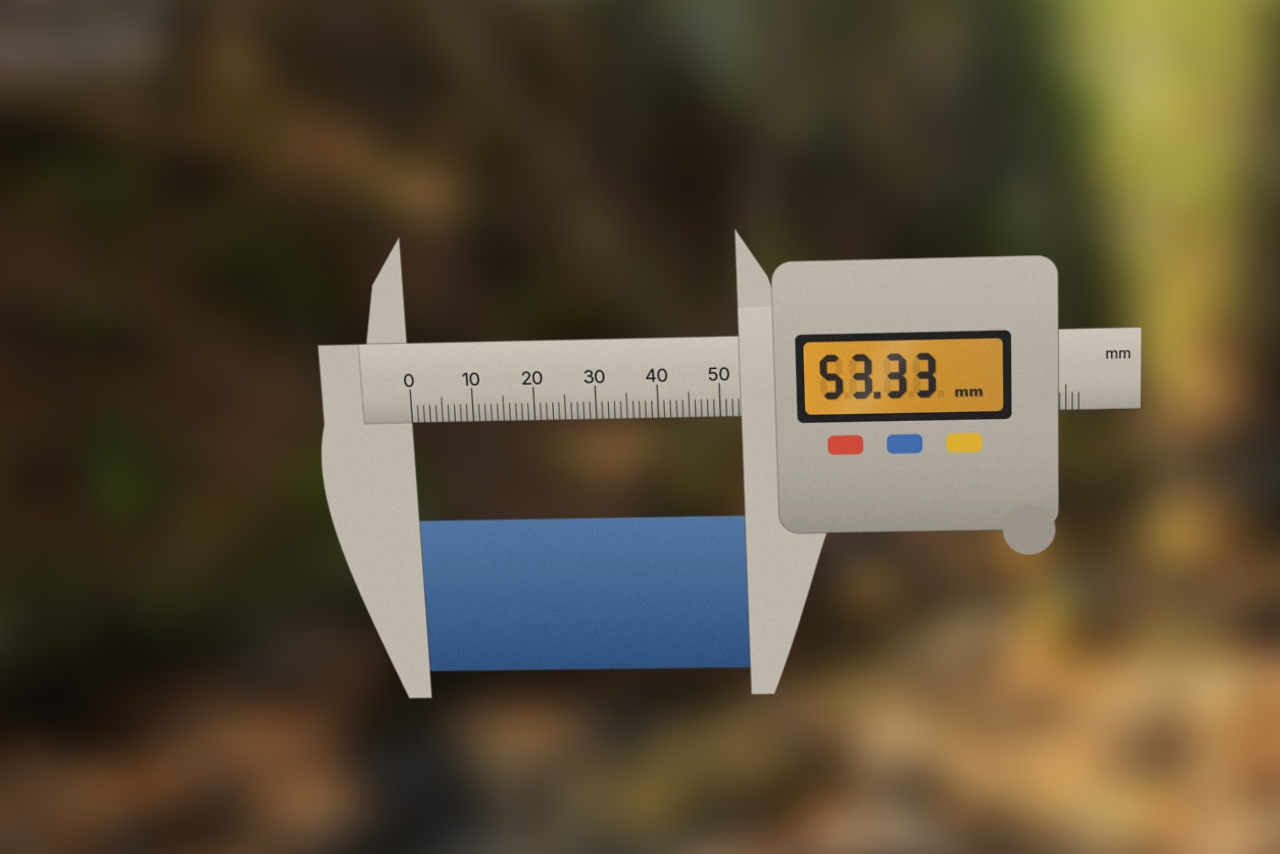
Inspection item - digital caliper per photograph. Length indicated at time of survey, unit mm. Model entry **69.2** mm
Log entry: **53.33** mm
